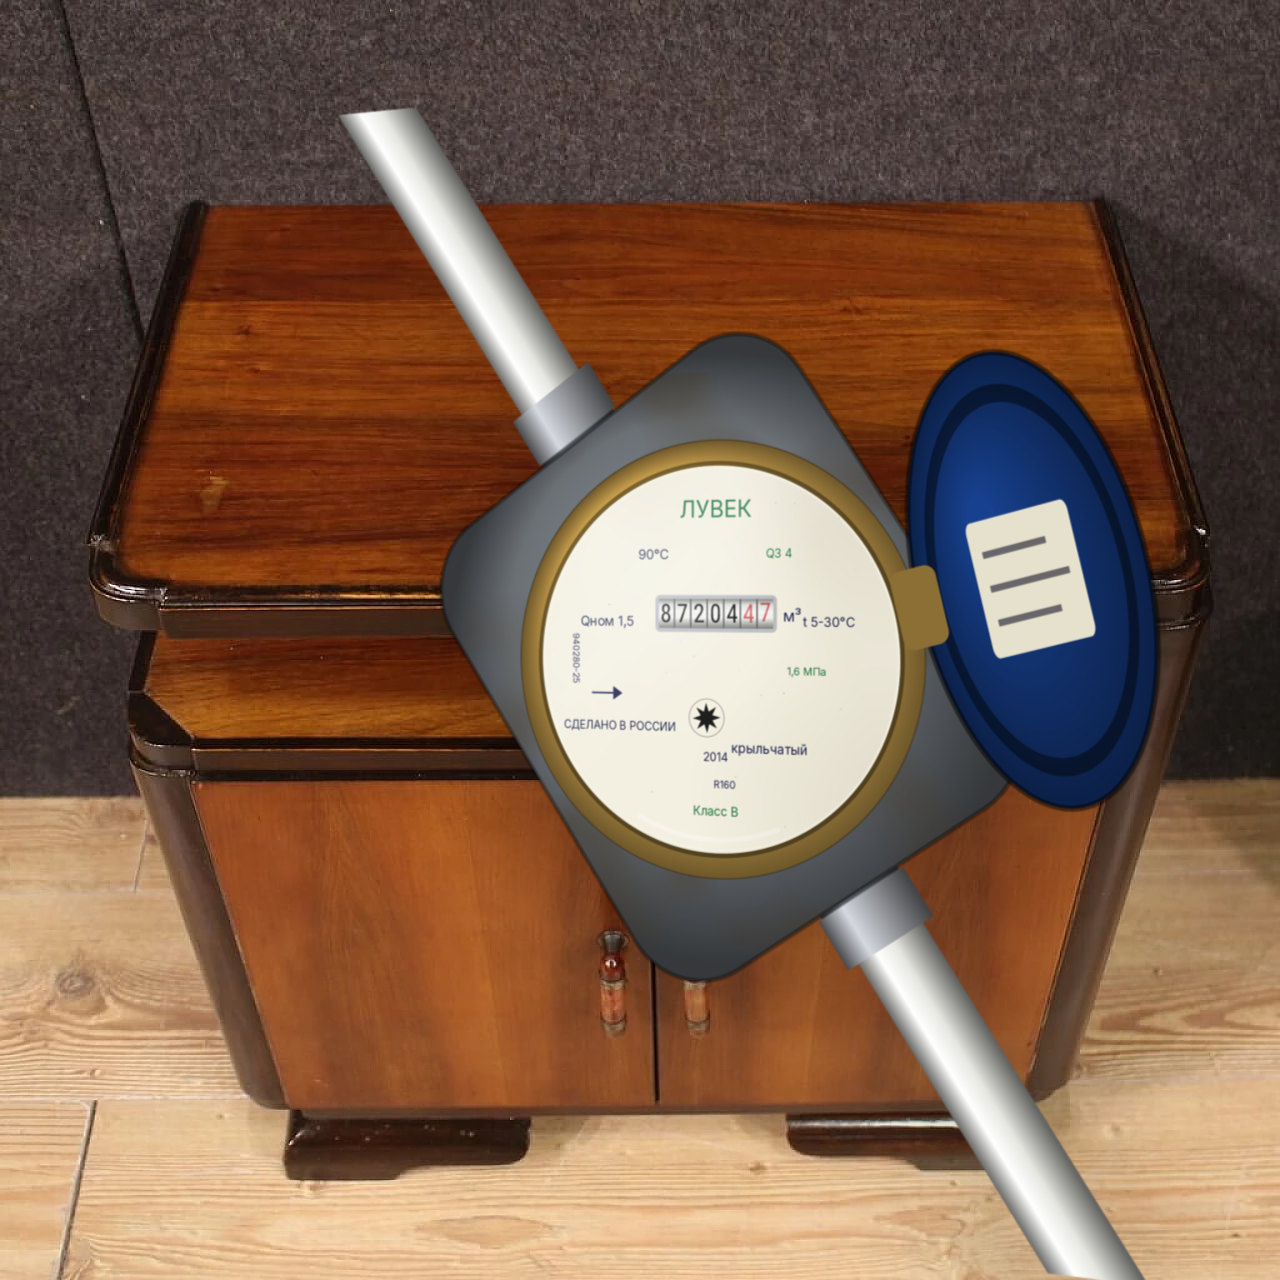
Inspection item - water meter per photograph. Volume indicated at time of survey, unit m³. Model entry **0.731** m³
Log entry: **87204.47** m³
